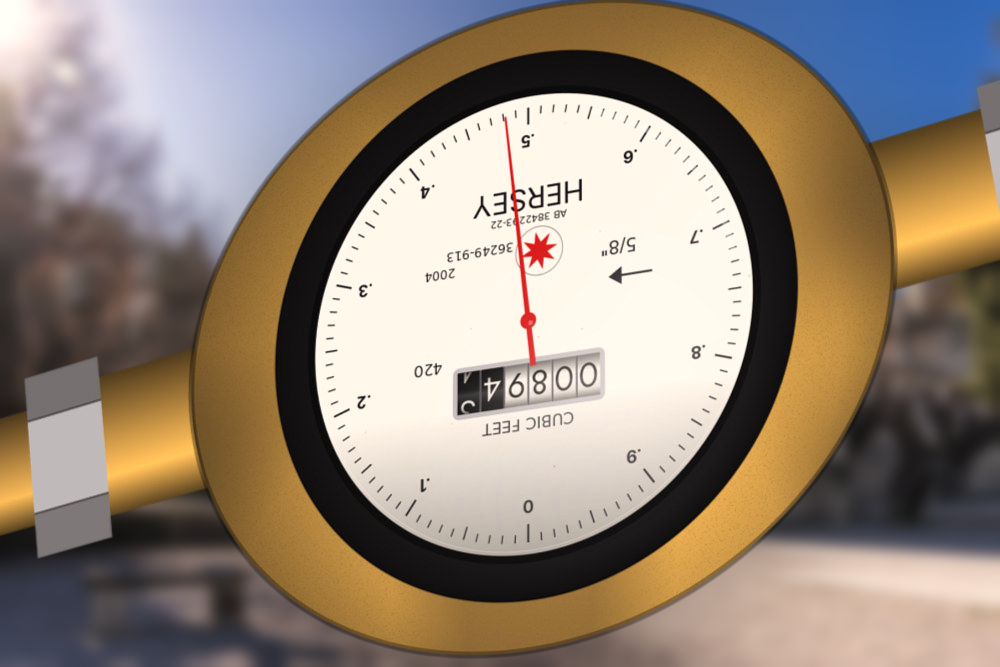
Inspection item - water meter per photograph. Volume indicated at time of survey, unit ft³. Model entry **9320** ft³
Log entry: **8943.48** ft³
